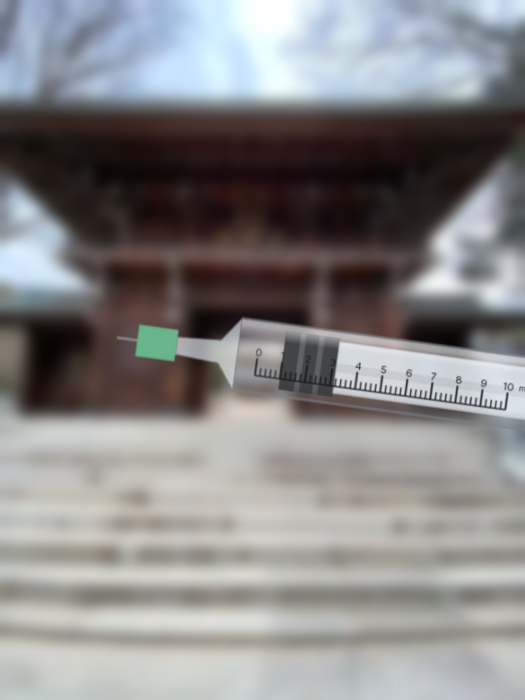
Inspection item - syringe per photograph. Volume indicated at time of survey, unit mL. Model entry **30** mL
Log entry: **1** mL
